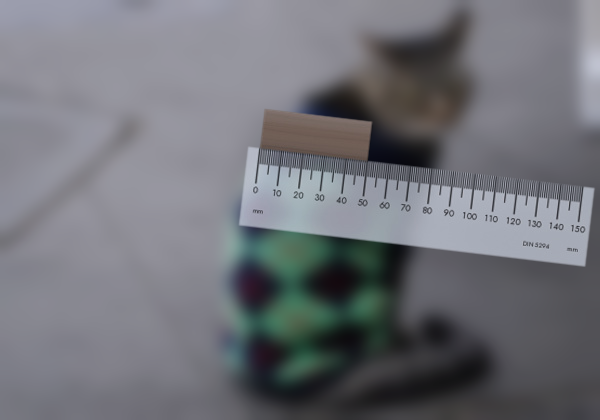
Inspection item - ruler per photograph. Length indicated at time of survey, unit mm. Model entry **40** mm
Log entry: **50** mm
